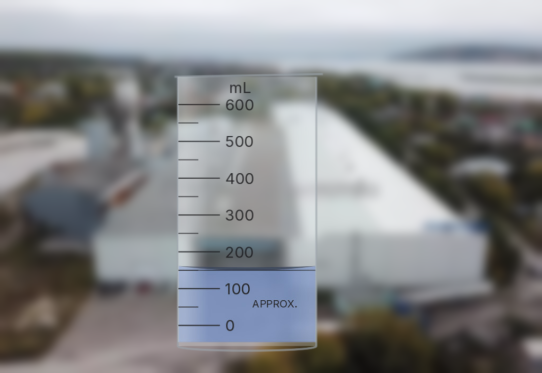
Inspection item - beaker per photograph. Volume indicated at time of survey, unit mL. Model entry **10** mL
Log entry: **150** mL
